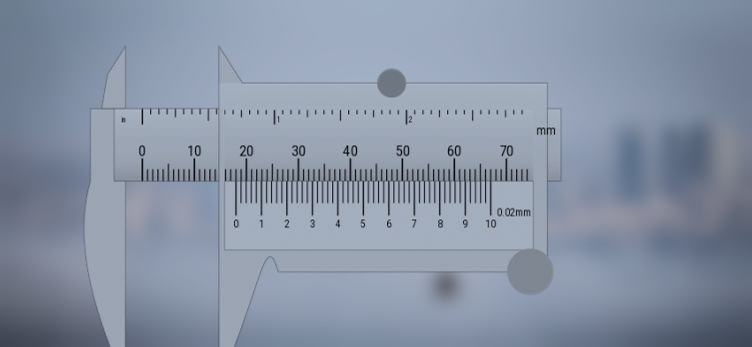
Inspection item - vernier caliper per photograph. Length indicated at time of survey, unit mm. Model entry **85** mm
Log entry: **18.0** mm
